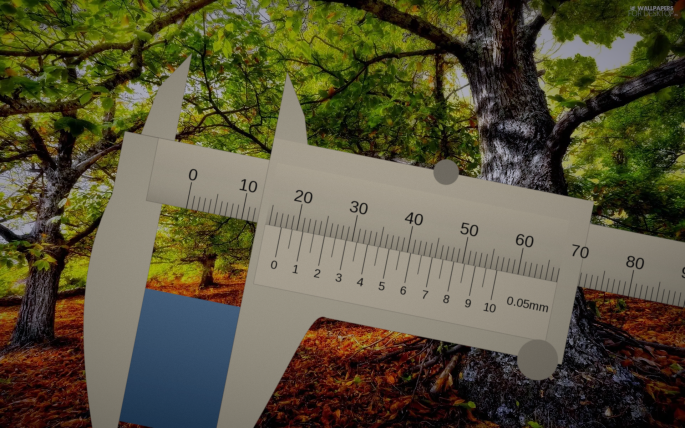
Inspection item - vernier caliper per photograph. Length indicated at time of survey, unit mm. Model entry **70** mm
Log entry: **17.2** mm
